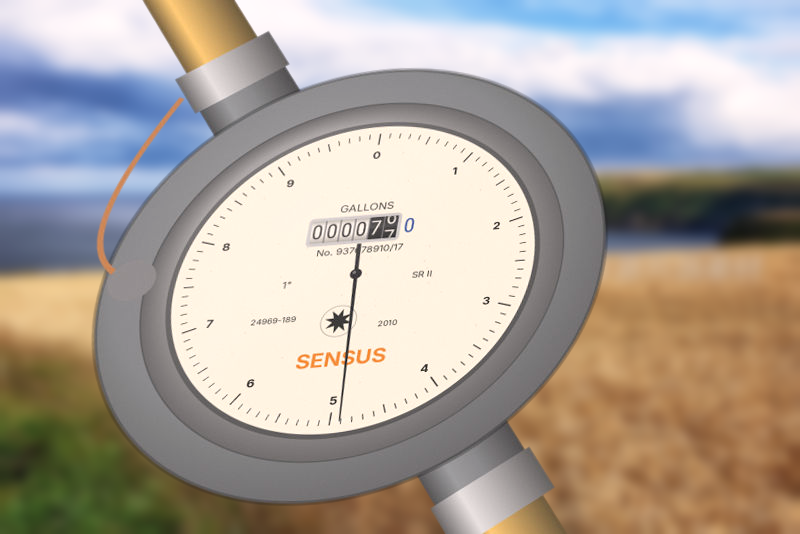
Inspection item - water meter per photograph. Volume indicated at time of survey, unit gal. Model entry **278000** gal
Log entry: **764.9** gal
